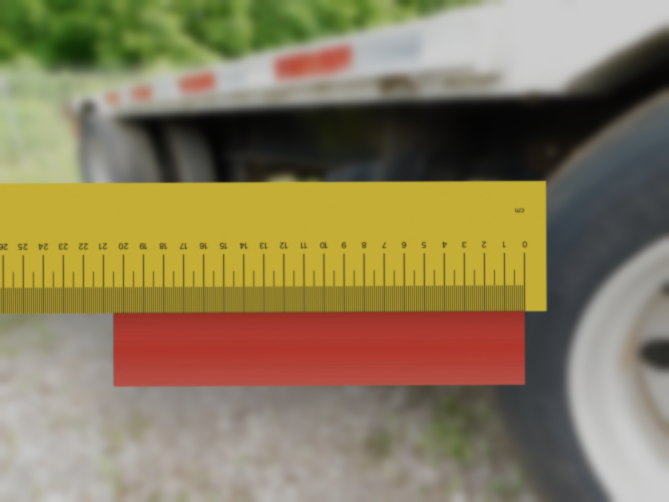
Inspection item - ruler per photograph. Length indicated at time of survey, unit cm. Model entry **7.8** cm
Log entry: **20.5** cm
